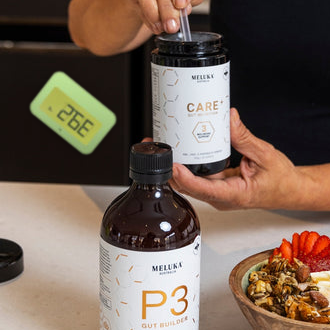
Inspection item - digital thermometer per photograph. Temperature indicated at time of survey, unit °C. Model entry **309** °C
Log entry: **39.2** °C
